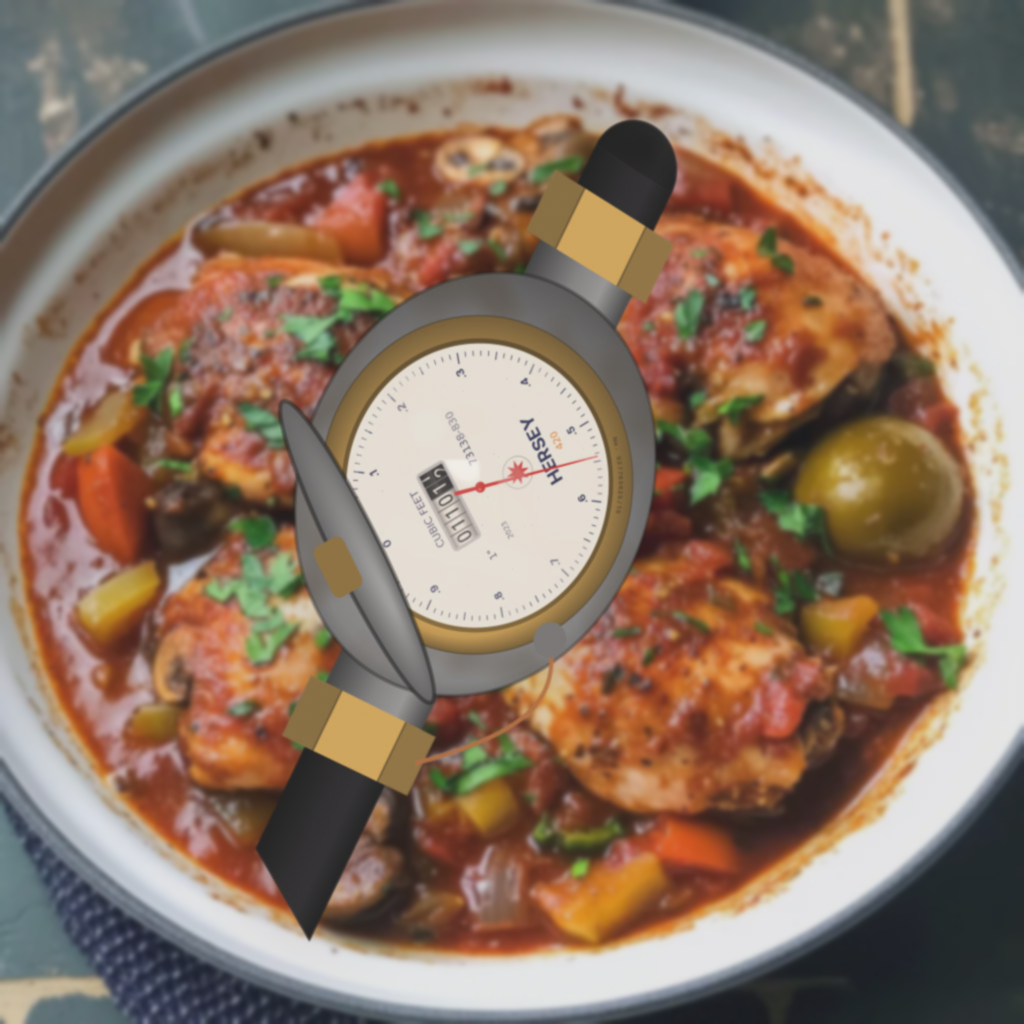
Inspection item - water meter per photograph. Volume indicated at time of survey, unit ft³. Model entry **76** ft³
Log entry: **11011.54** ft³
